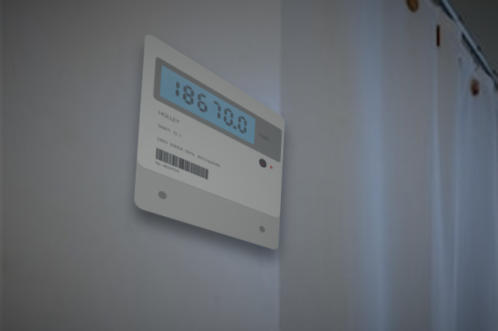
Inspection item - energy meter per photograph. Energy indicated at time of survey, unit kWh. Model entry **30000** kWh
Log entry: **18670.0** kWh
